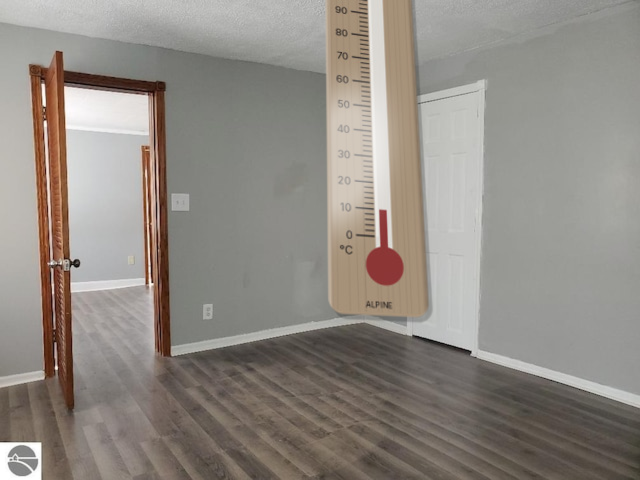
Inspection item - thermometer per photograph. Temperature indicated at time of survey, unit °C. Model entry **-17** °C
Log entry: **10** °C
